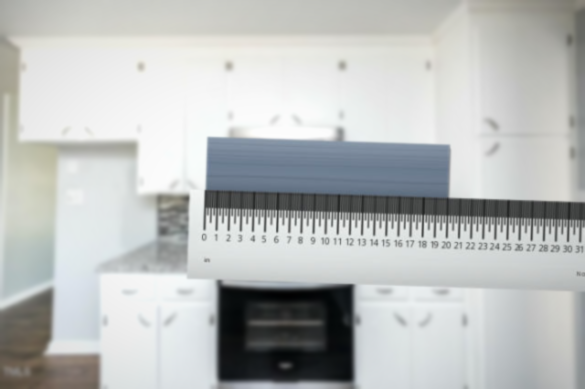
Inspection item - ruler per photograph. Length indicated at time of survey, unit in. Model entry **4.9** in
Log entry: **20** in
